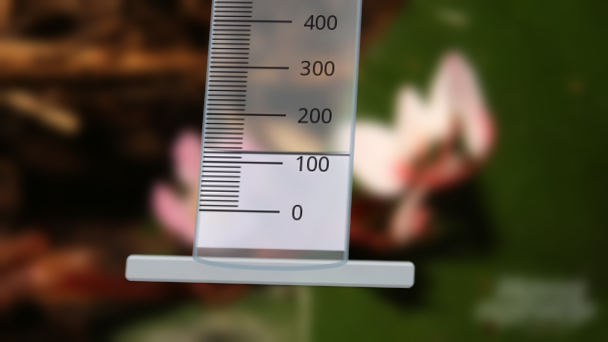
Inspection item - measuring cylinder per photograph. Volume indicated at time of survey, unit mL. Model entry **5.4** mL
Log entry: **120** mL
